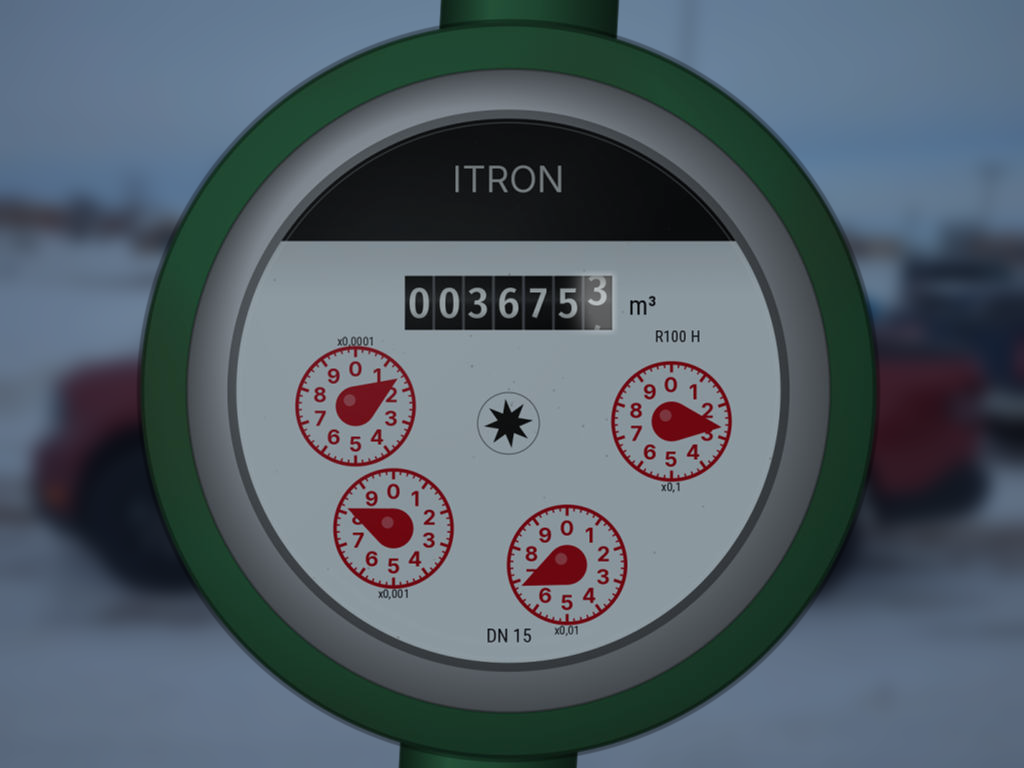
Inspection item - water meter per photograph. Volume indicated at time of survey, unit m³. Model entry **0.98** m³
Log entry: **36753.2681** m³
